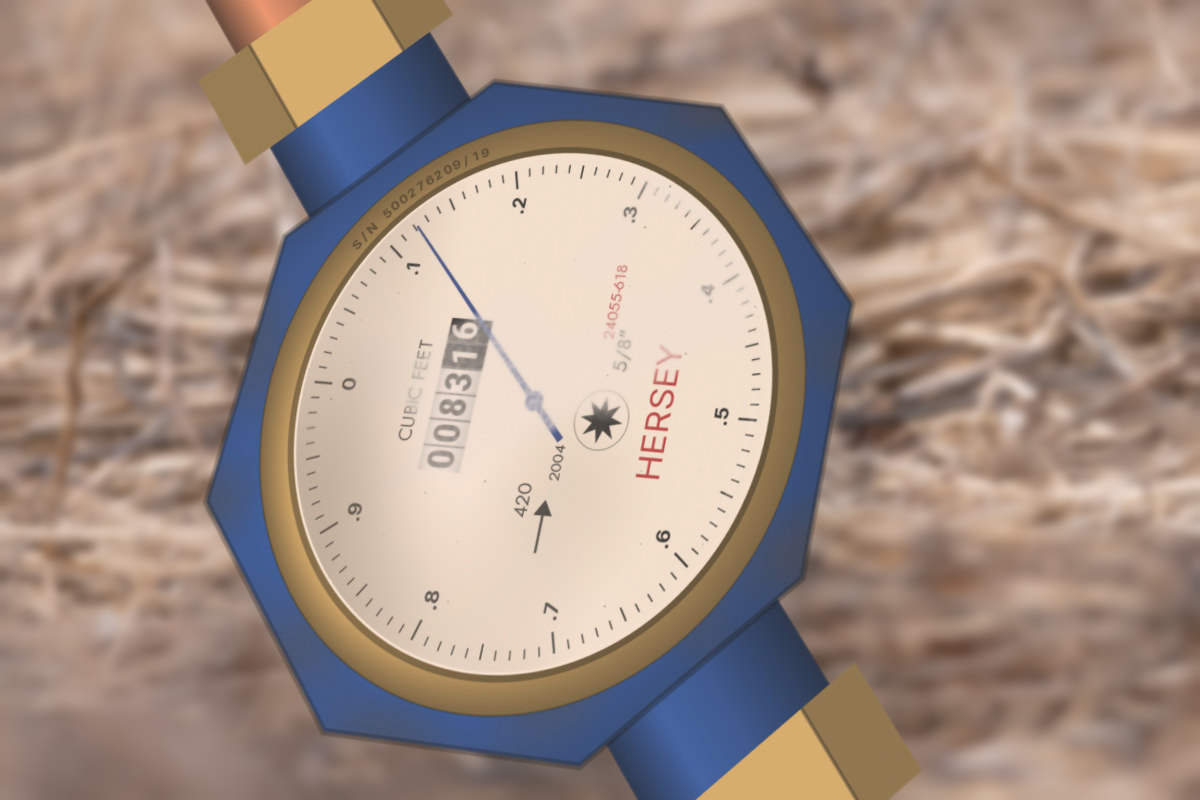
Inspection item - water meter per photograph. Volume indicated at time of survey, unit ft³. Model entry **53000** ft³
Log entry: **8316.12** ft³
